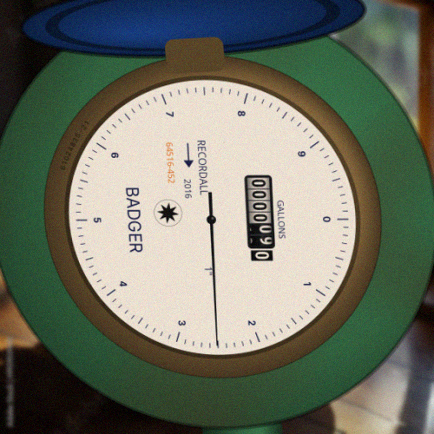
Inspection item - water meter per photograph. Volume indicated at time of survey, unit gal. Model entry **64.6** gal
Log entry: **92.5** gal
